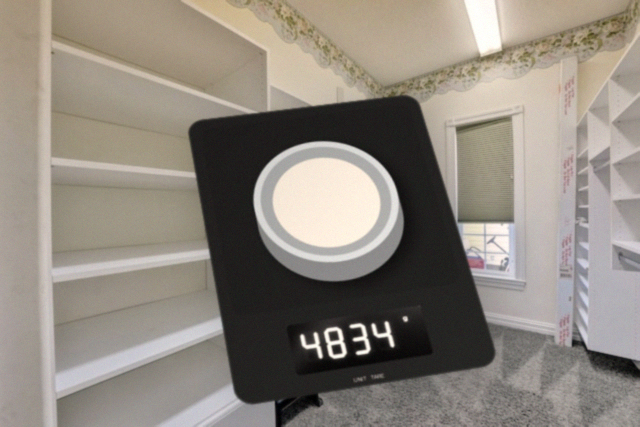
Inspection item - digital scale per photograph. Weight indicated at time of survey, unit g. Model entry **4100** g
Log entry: **4834** g
